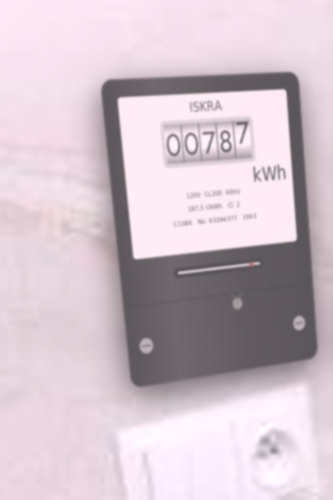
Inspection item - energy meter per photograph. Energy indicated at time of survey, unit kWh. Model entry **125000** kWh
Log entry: **787** kWh
